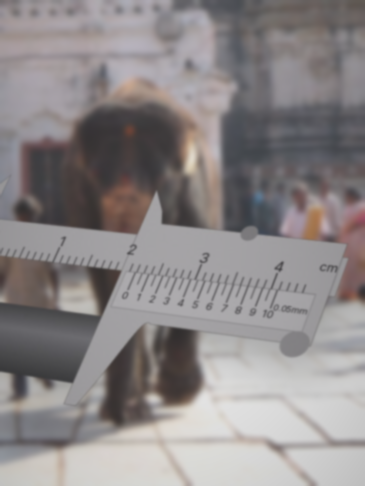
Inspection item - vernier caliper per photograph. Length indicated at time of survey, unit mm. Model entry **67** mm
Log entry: **21.8** mm
